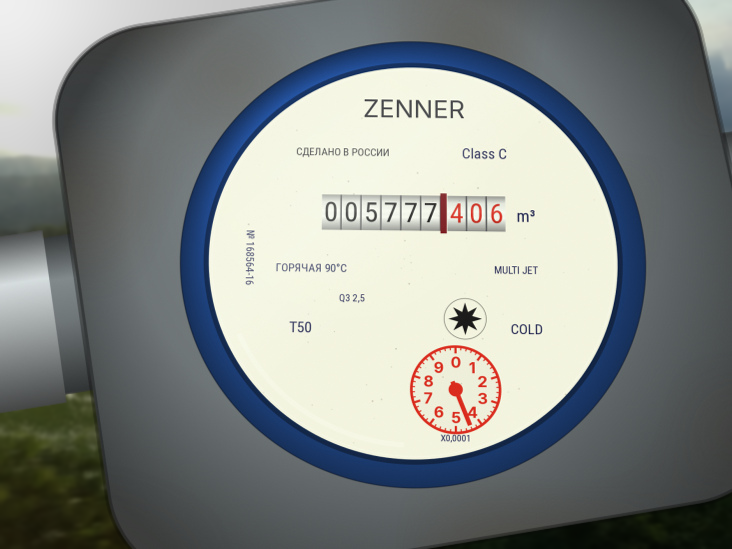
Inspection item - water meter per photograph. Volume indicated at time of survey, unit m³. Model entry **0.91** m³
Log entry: **5777.4064** m³
